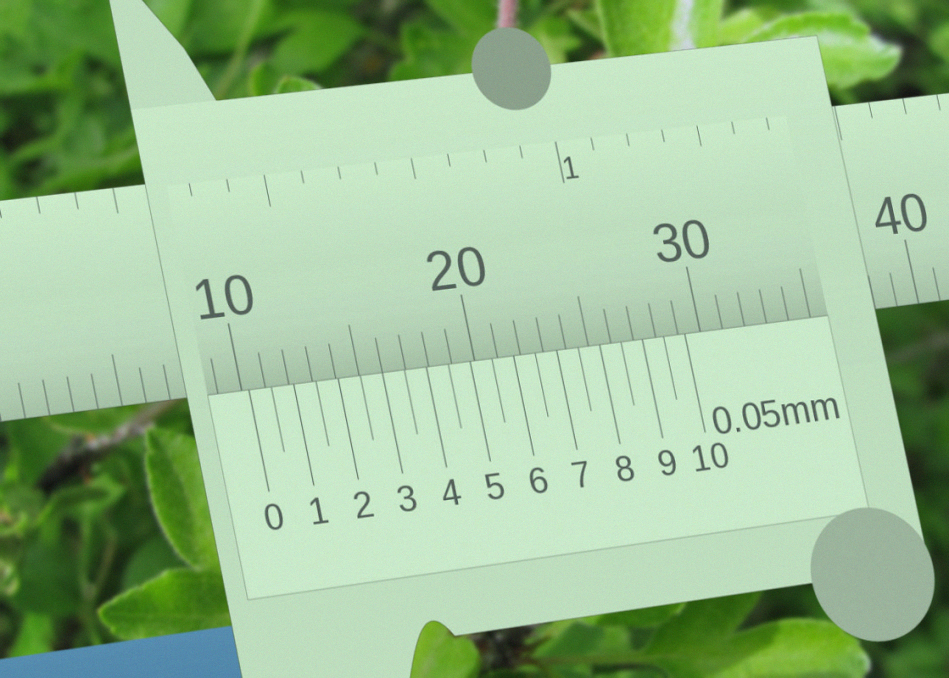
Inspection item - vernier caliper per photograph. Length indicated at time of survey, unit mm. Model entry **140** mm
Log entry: **10.30** mm
